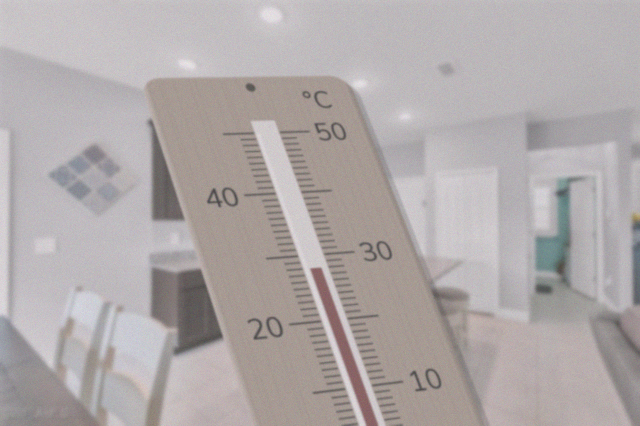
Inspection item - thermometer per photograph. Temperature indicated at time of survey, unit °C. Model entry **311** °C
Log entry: **28** °C
